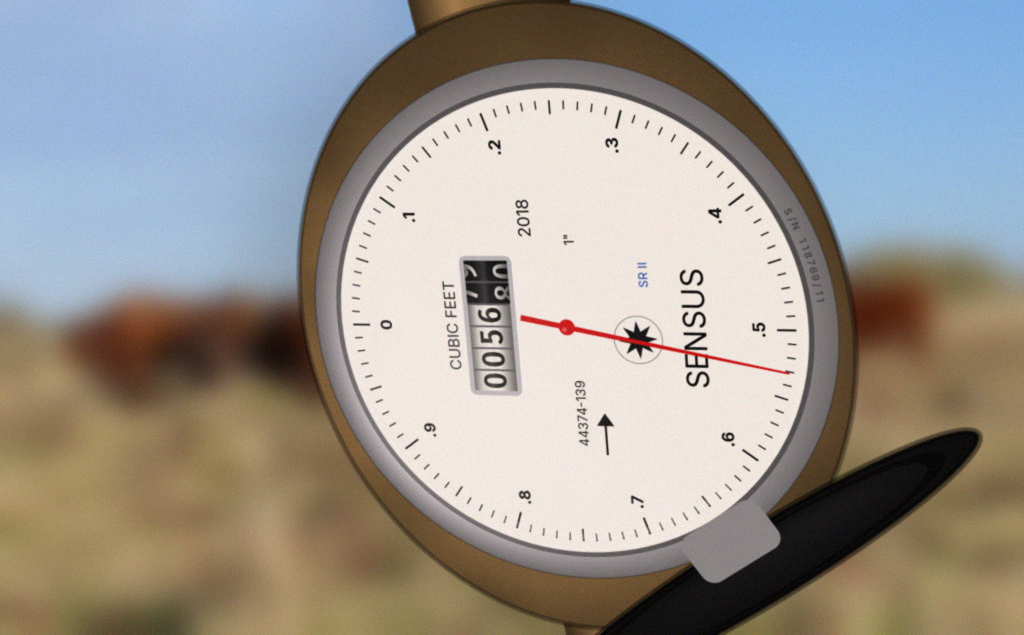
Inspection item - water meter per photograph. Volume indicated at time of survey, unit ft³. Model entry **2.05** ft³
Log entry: **5679.53** ft³
